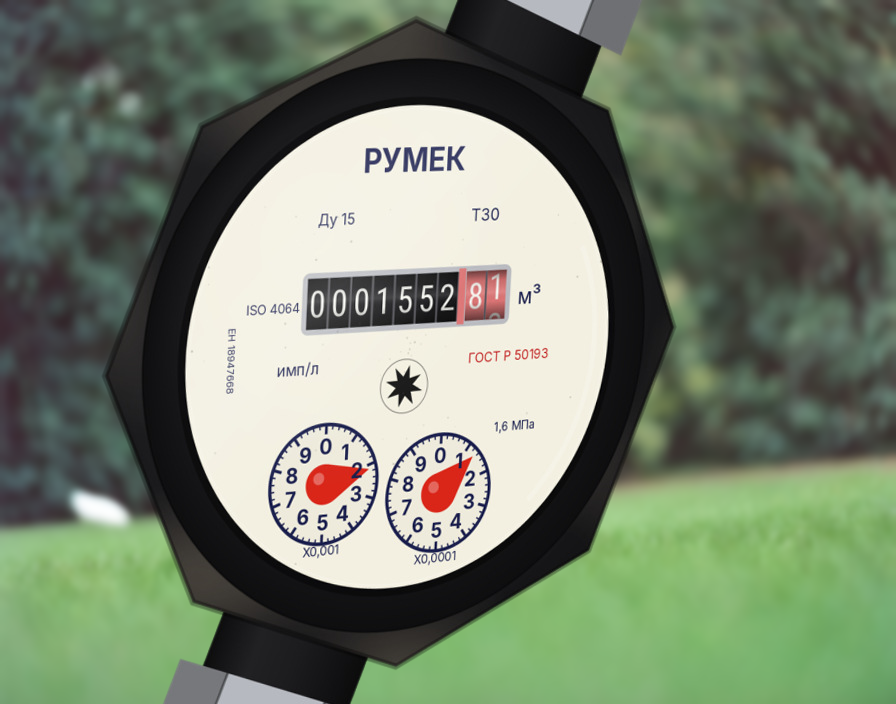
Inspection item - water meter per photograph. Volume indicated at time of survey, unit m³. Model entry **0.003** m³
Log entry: **1552.8121** m³
